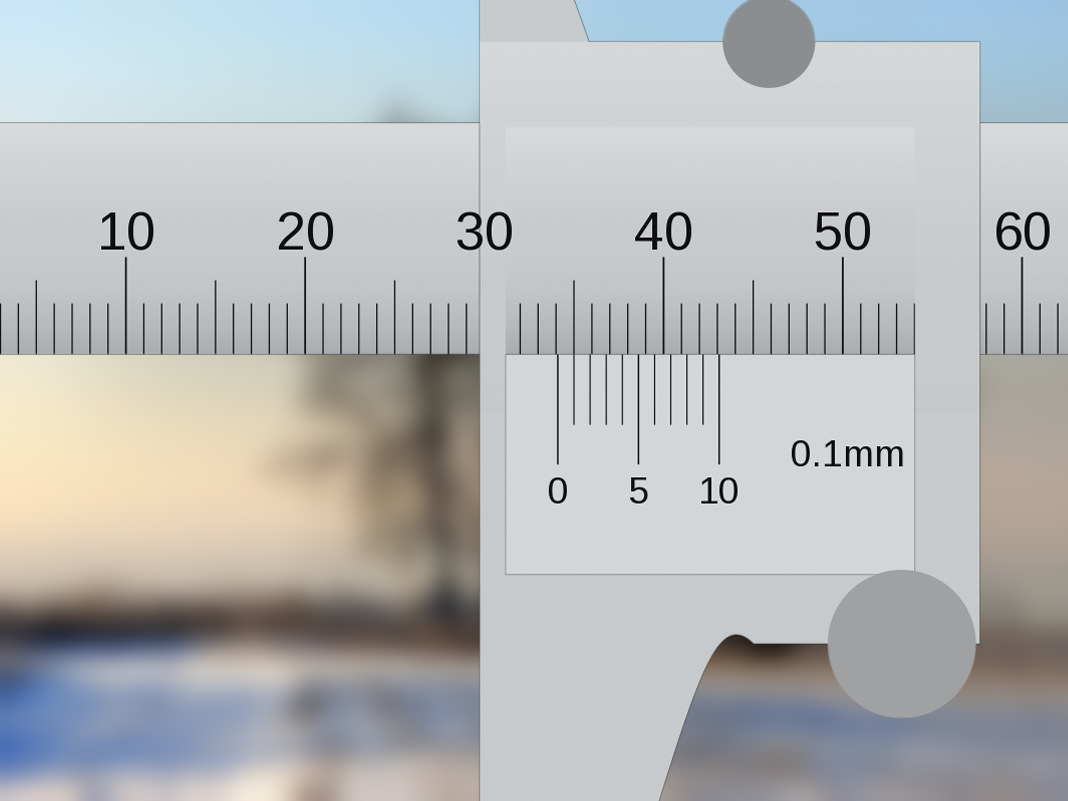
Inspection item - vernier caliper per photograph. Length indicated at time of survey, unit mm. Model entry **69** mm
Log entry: **34.1** mm
